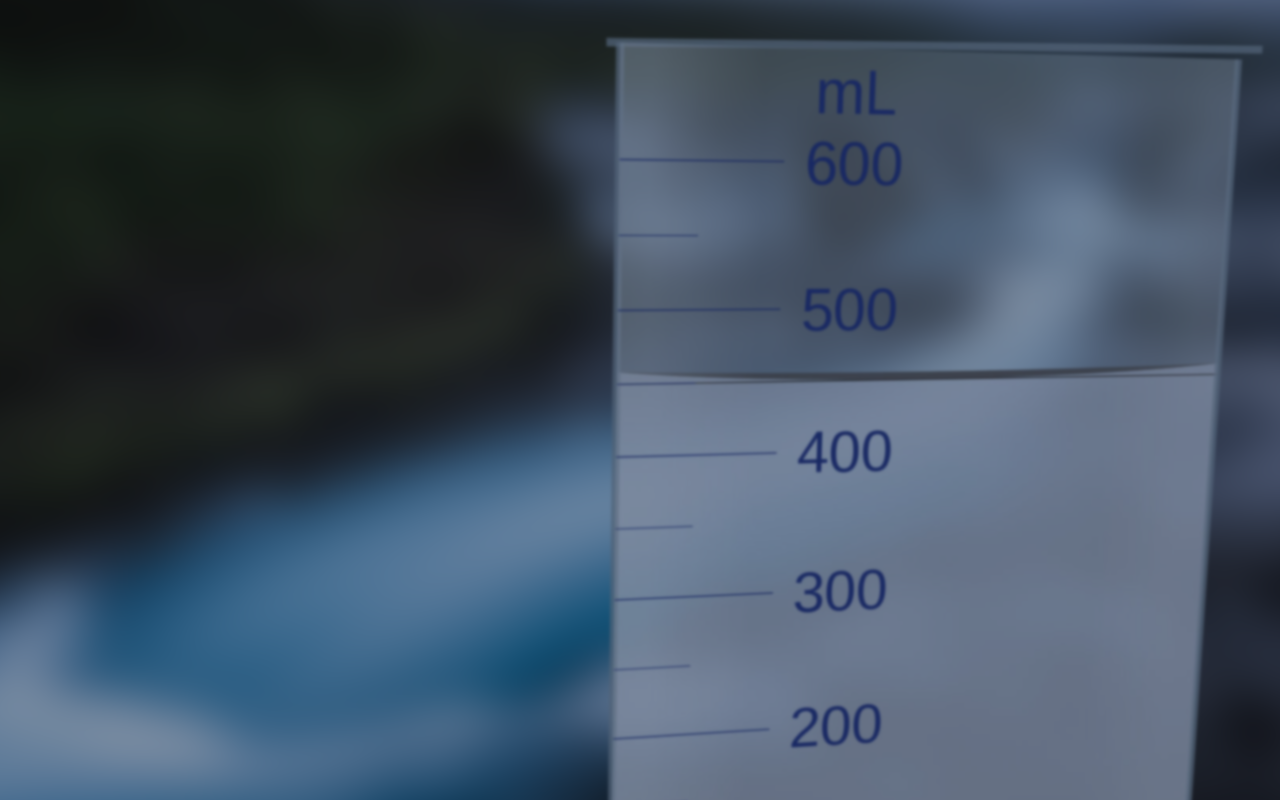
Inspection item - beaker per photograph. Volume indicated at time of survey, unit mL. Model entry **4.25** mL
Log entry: **450** mL
